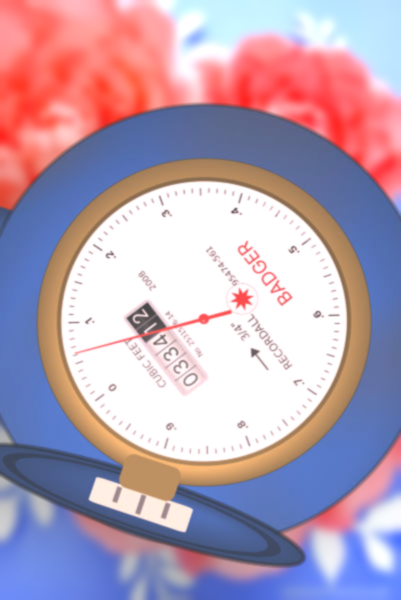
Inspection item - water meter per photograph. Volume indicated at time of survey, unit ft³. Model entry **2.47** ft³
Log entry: **33412.06** ft³
